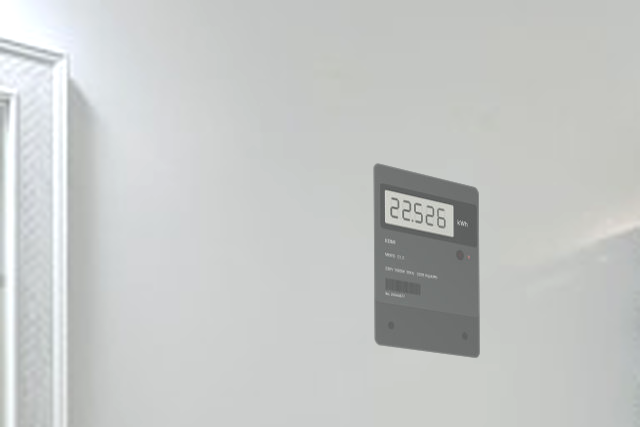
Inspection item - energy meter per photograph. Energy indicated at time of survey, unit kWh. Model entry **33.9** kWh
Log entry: **22.526** kWh
